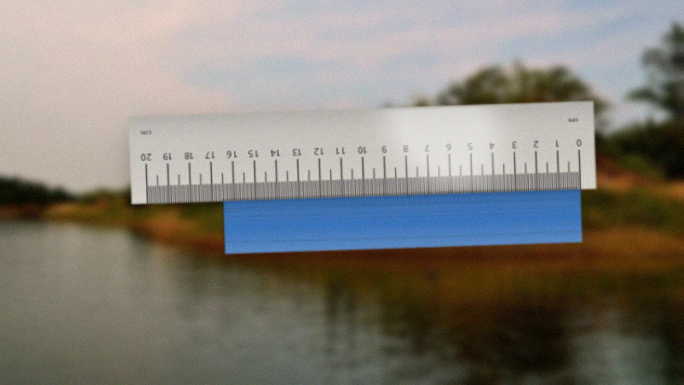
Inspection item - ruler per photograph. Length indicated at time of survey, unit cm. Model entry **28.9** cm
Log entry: **16.5** cm
